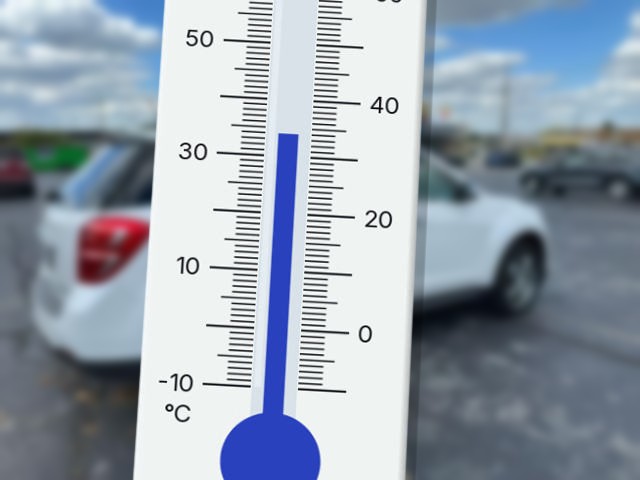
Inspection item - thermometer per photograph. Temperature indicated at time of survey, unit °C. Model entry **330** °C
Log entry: **34** °C
